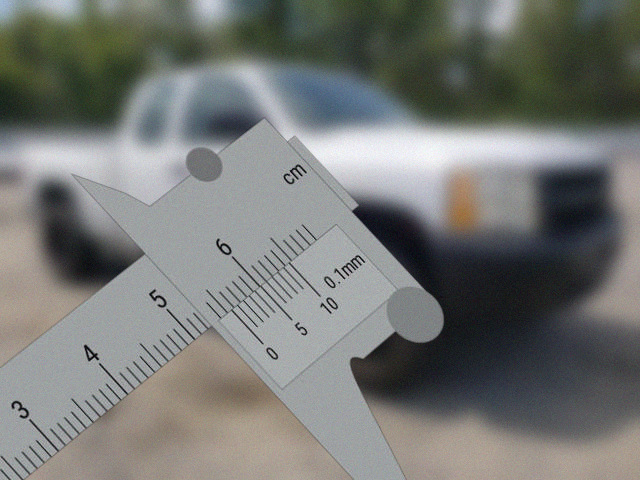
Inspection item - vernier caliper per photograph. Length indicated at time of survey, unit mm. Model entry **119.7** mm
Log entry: **55.6** mm
